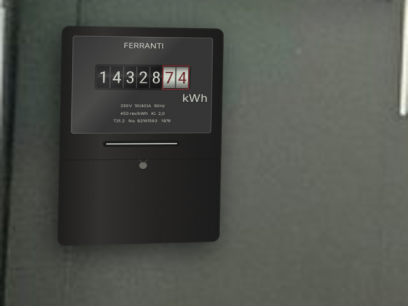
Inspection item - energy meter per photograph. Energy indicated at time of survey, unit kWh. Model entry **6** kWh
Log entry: **14328.74** kWh
